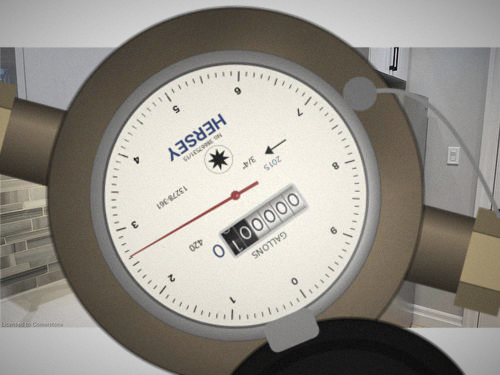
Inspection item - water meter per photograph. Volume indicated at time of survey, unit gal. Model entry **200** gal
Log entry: **12.6** gal
